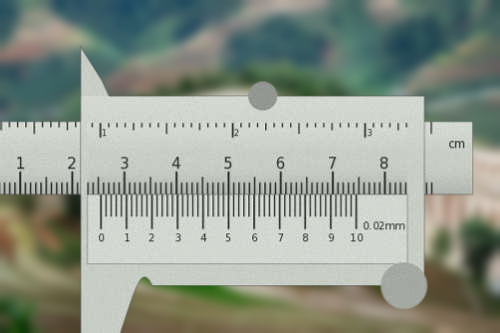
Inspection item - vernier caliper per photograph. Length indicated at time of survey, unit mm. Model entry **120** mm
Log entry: **25.5** mm
